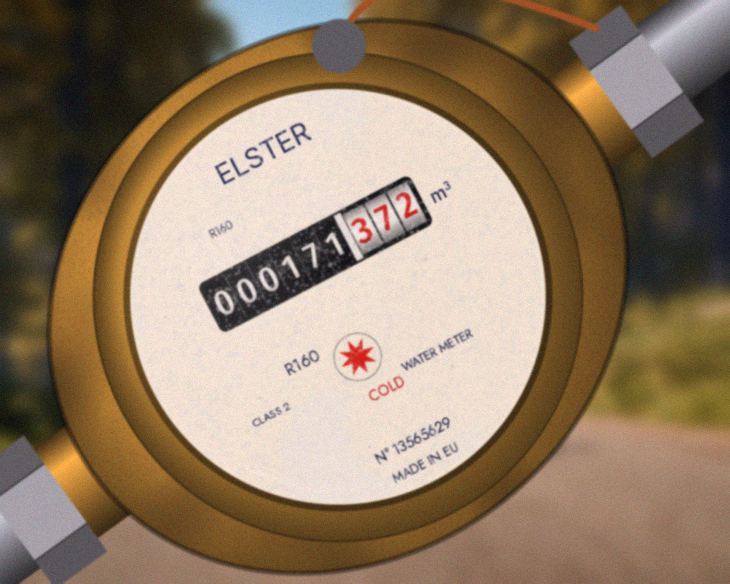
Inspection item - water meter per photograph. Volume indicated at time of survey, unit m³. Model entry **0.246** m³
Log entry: **171.372** m³
